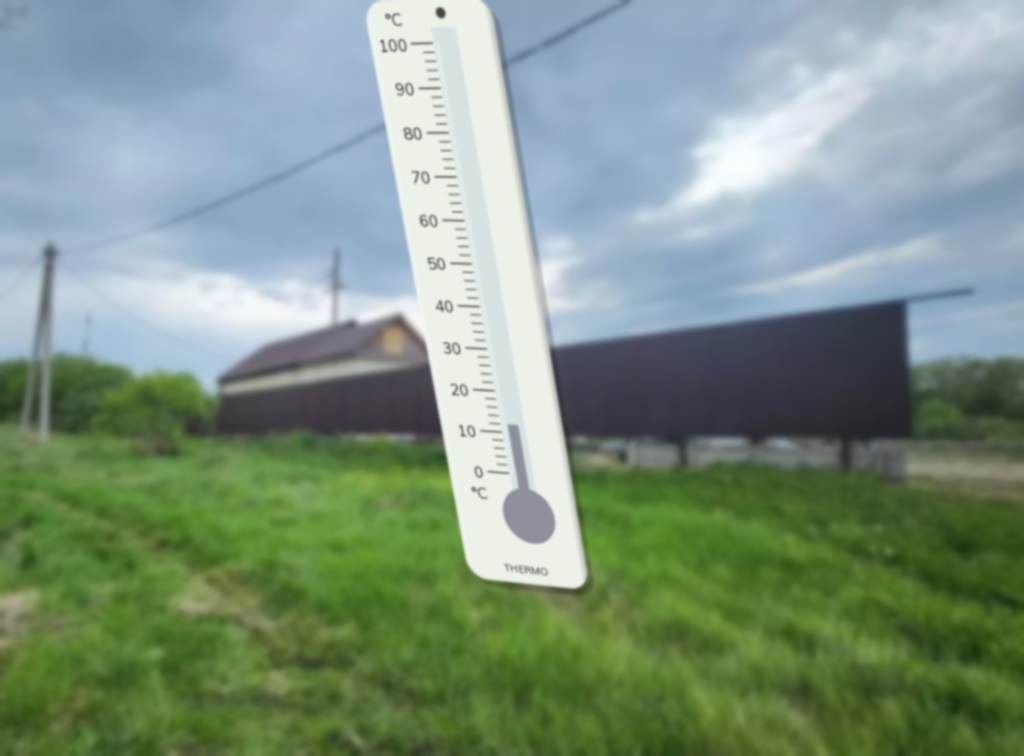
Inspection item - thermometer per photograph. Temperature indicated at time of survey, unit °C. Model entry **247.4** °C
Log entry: **12** °C
